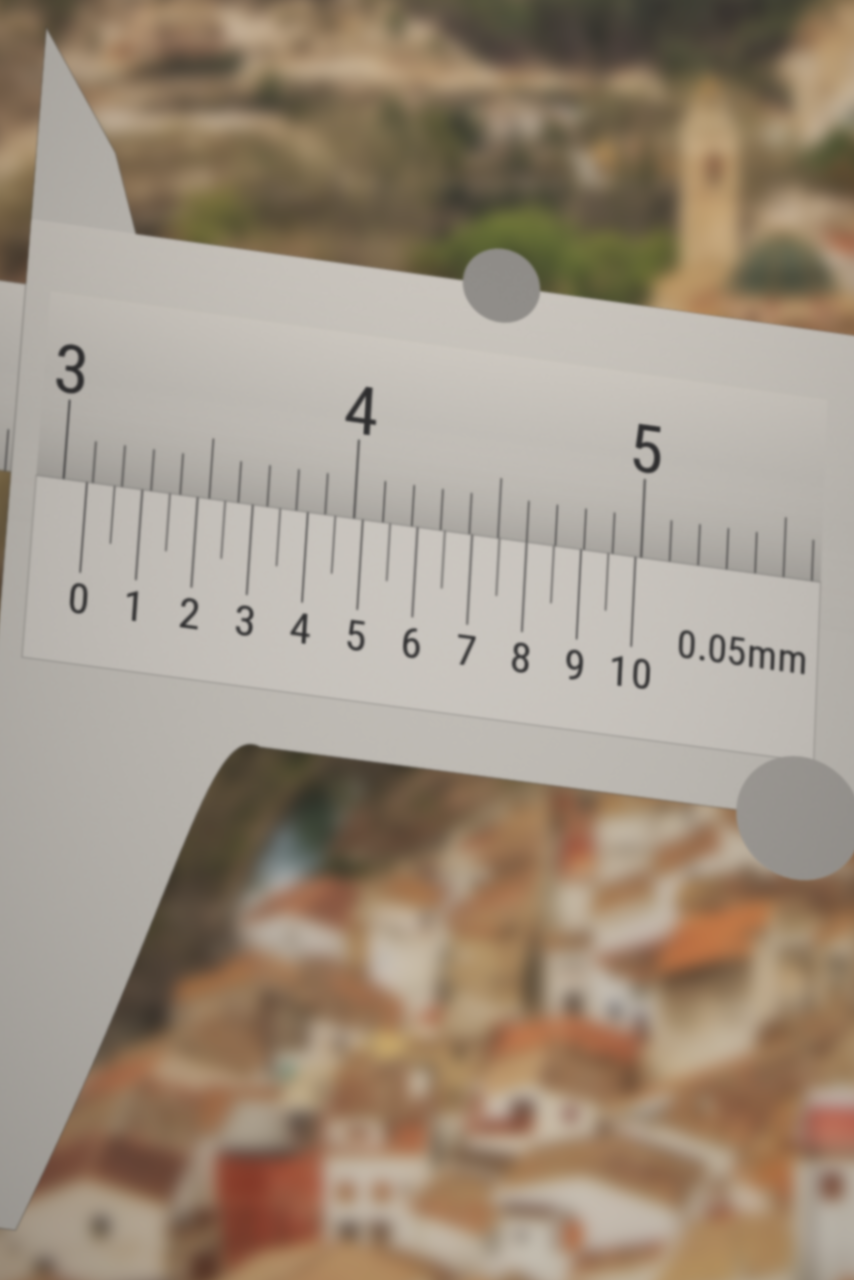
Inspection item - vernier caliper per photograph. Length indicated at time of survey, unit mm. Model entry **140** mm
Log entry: **30.8** mm
